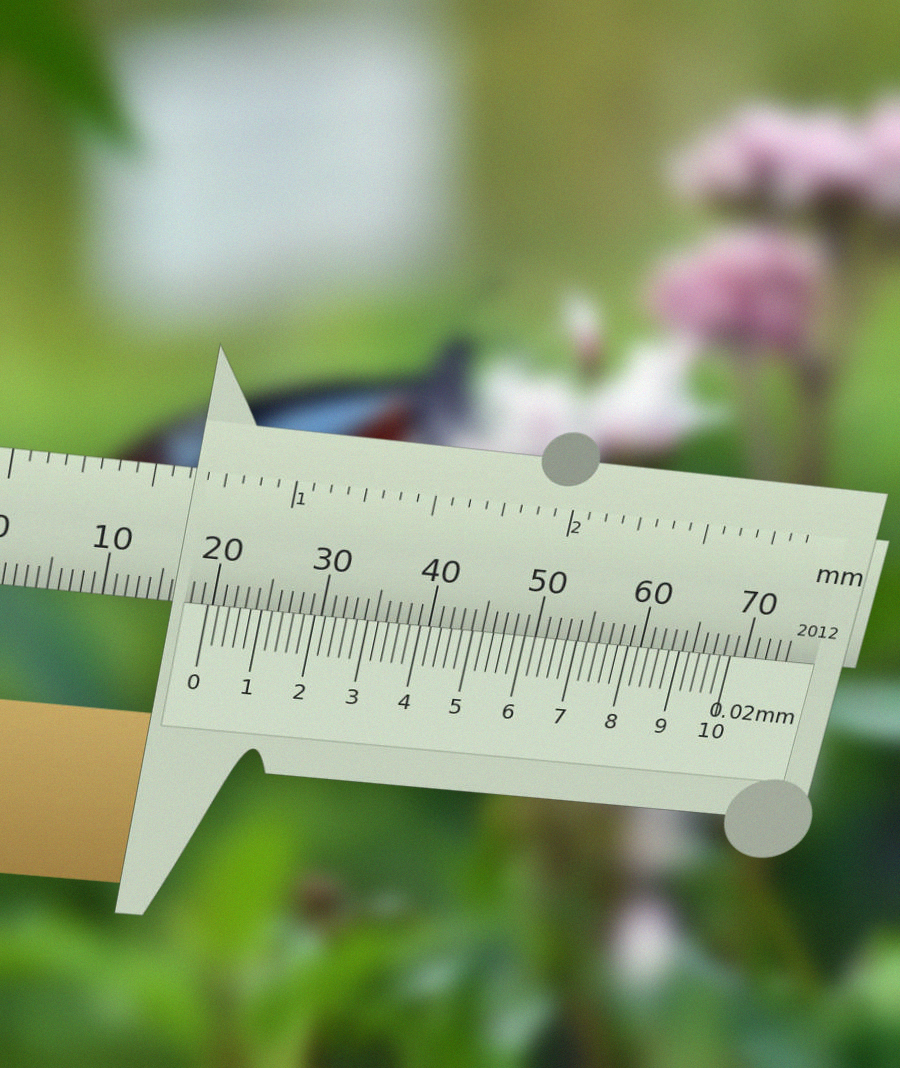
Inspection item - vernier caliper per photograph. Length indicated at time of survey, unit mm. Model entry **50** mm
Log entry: **19.6** mm
